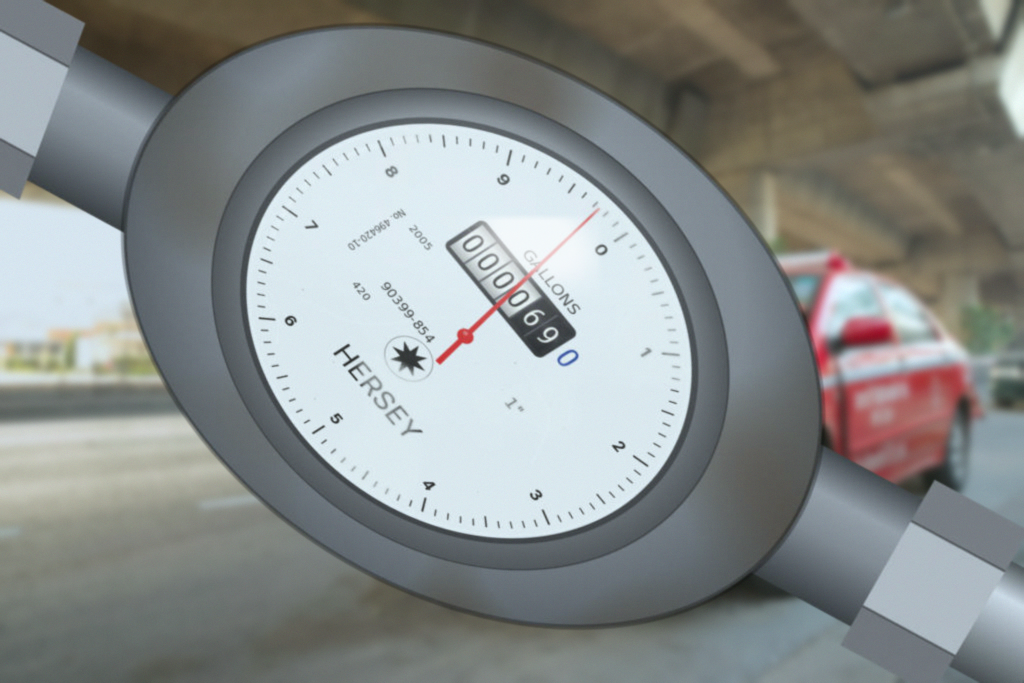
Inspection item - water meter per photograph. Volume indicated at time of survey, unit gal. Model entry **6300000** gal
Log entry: **689.7** gal
